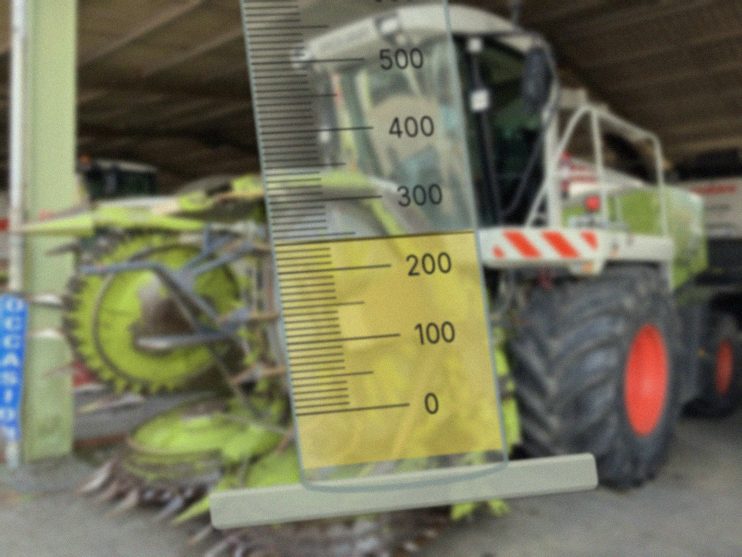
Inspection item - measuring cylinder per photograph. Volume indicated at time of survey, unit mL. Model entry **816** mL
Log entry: **240** mL
